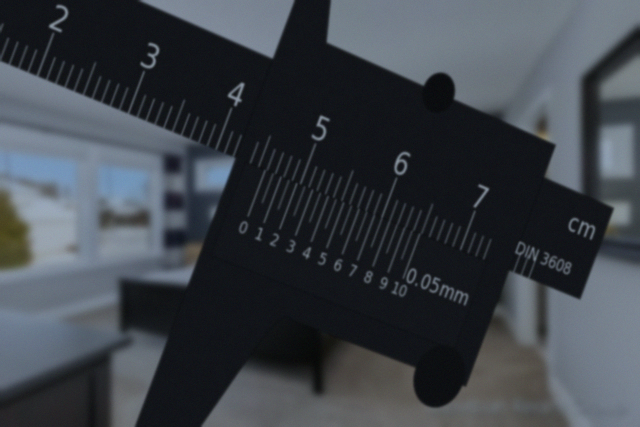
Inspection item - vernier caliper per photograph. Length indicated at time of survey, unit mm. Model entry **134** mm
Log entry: **45.8** mm
